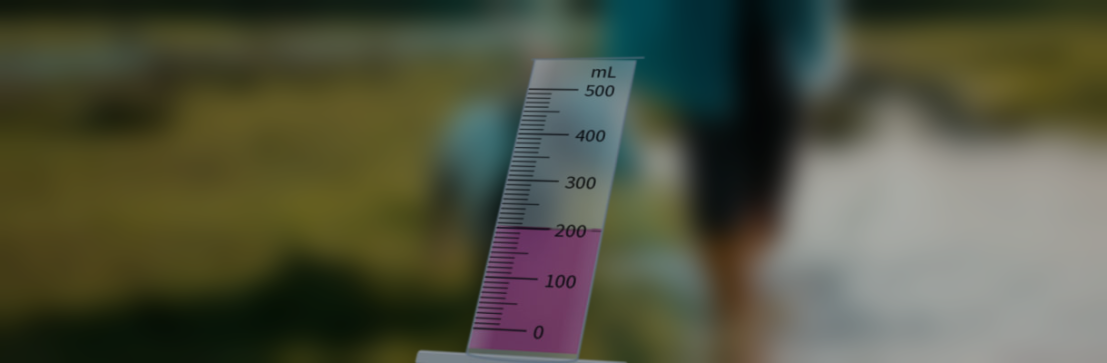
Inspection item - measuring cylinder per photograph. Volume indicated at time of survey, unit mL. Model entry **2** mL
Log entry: **200** mL
